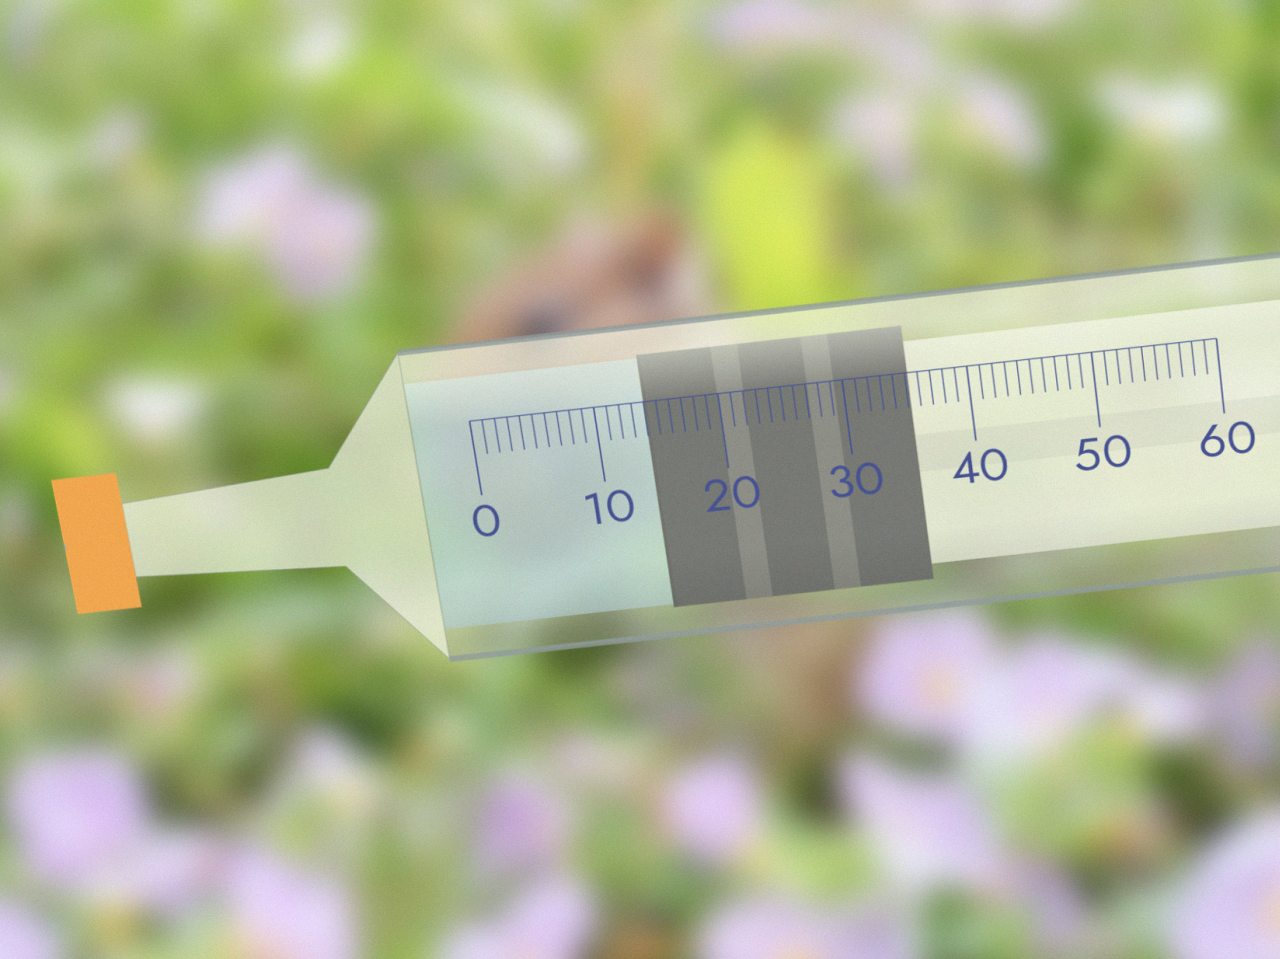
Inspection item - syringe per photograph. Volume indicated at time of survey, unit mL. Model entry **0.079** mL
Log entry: **14** mL
